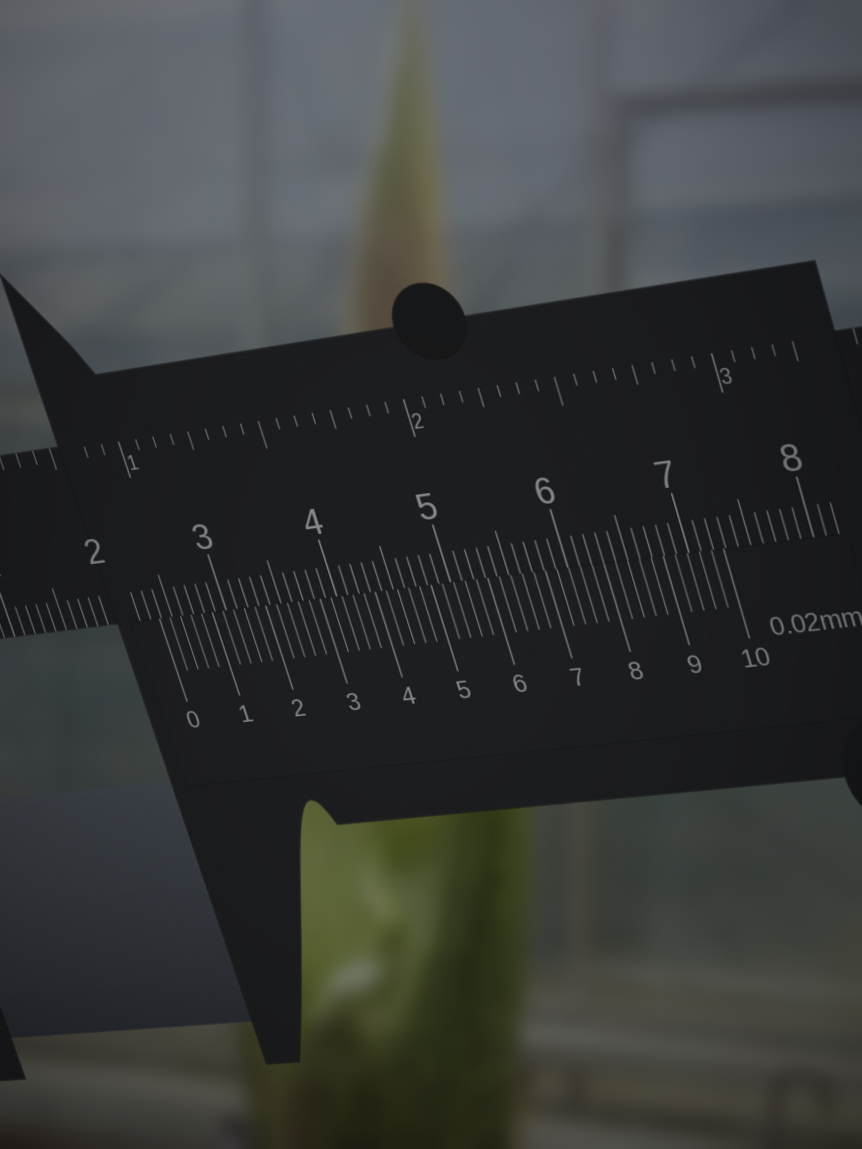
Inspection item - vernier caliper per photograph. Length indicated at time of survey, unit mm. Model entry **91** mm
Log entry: **23.8** mm
